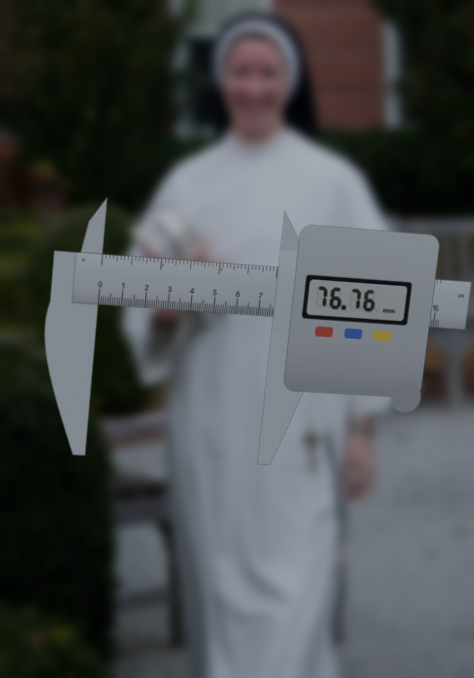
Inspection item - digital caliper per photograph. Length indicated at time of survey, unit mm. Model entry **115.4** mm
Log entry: **76.76** mm
